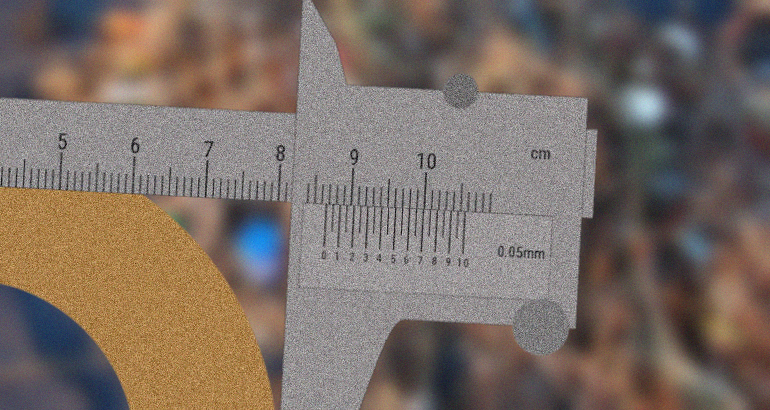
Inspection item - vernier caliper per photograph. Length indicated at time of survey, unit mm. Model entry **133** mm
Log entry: **86.6** mm
